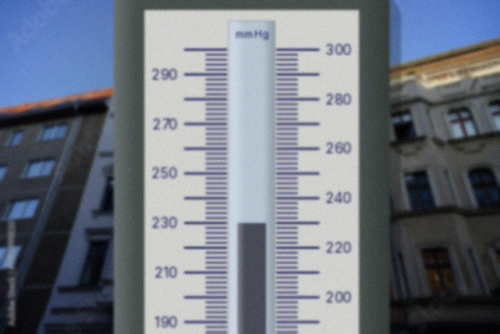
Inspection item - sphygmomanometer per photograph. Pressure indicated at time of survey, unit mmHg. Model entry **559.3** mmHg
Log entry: **230** mmHg
